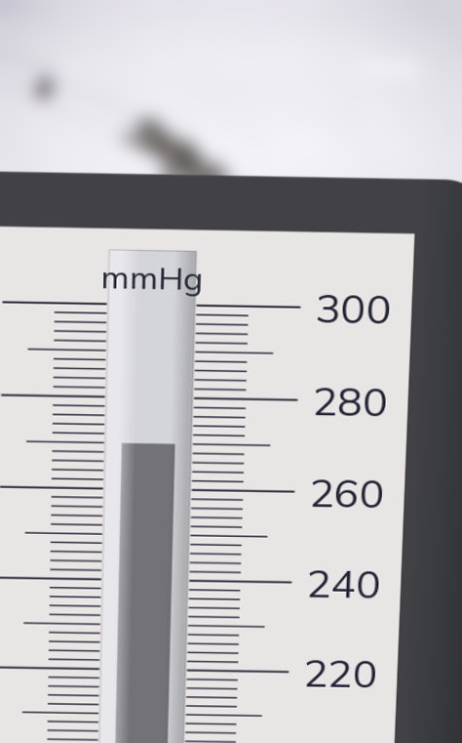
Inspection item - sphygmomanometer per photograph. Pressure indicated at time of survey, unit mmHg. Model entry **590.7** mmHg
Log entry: **270** mmHg
